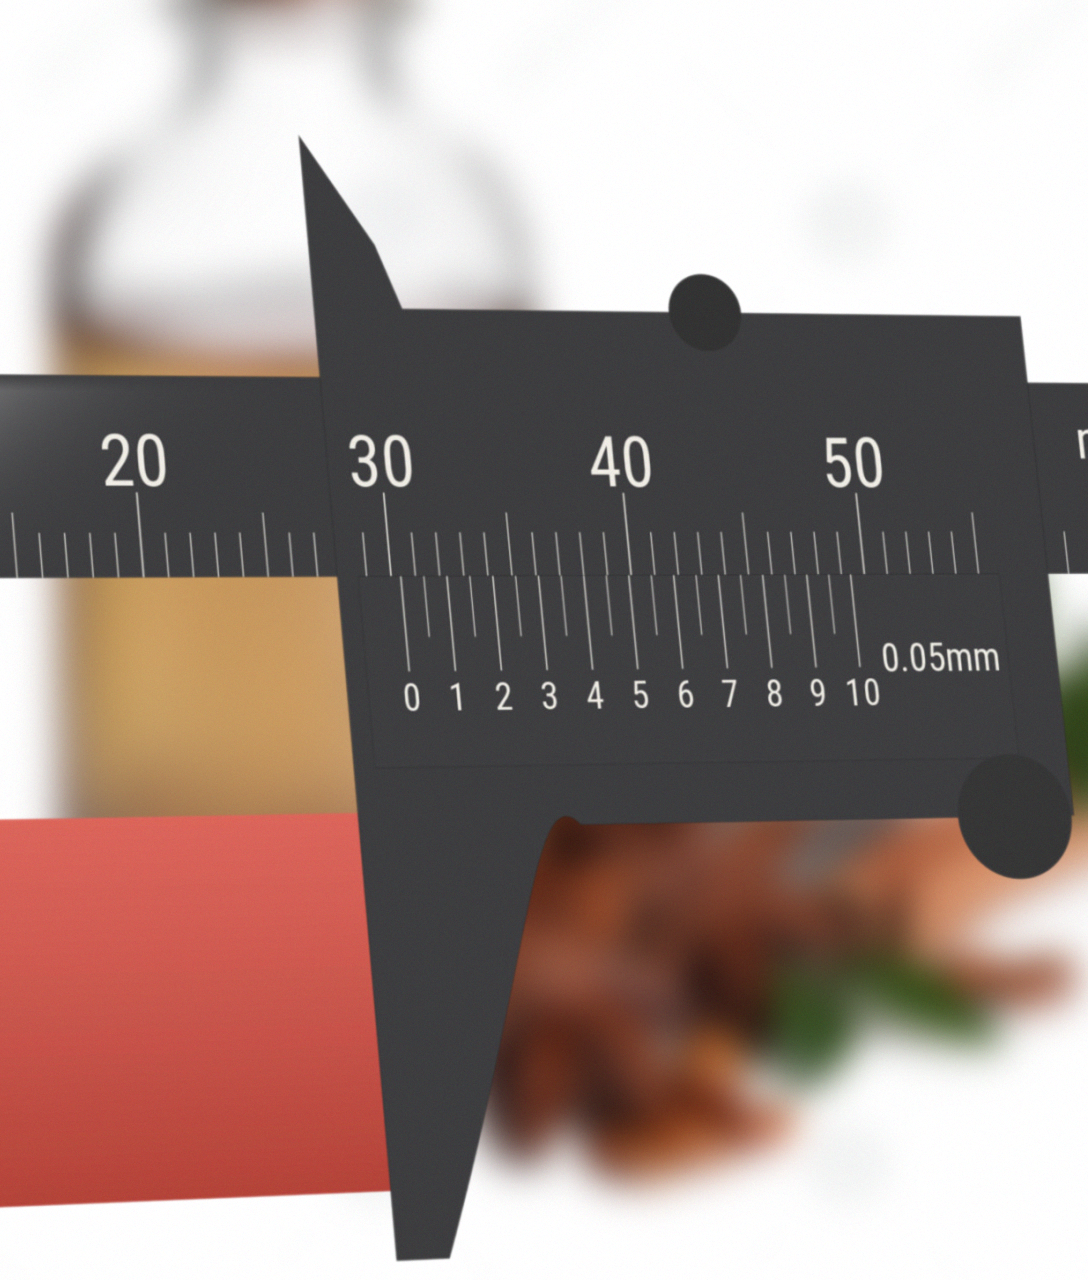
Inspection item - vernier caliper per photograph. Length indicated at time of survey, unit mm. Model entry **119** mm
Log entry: **30.4** mm
